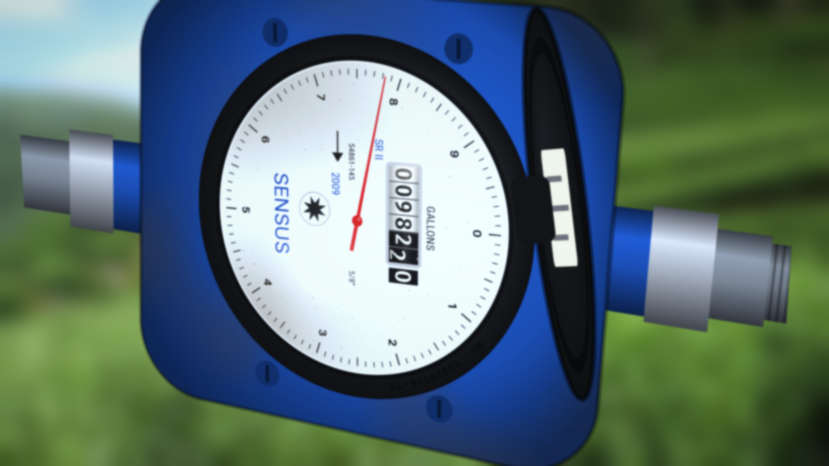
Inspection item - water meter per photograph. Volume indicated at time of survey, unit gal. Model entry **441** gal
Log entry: **98217.8** gal
